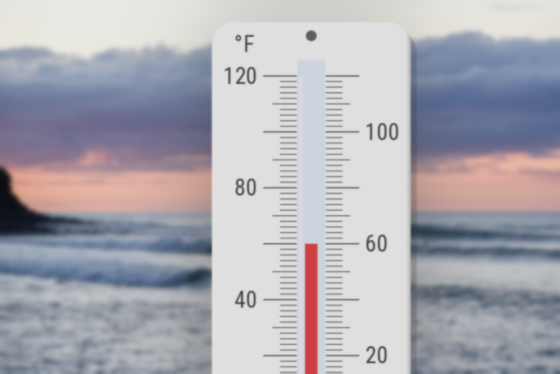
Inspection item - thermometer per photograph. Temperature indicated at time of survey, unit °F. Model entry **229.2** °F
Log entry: **60** °F
